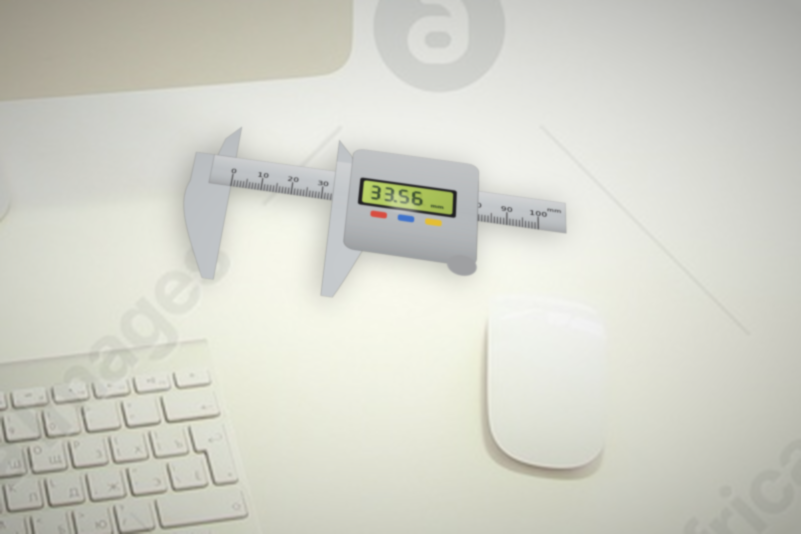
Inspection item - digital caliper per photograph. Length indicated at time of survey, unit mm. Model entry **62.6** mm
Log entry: **33.56** mm
